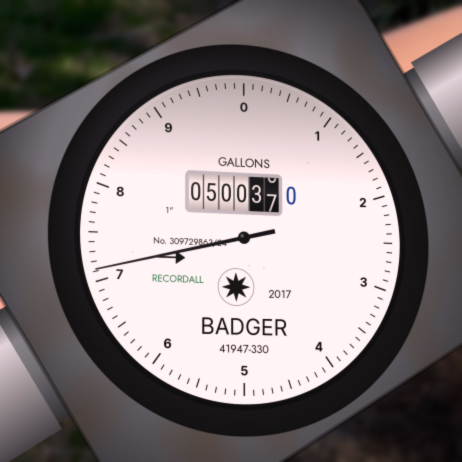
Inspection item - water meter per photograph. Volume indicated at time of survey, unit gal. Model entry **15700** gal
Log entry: **500367.1** gal
